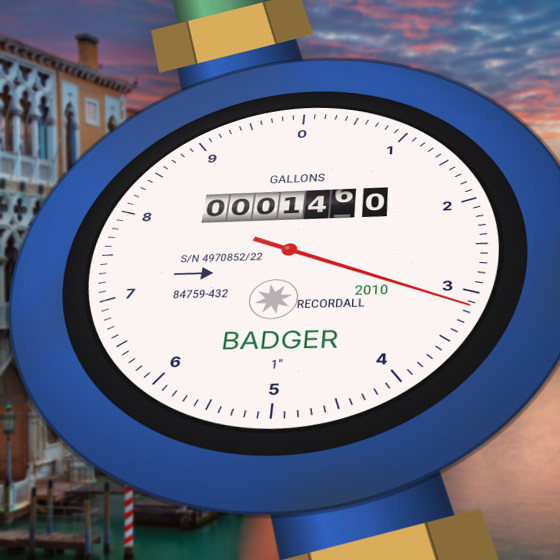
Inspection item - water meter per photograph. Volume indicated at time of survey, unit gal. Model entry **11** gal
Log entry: **1463.1** gal
